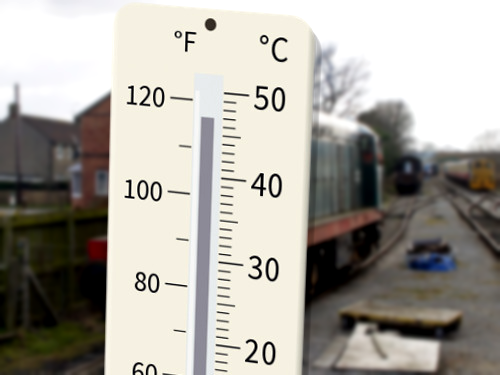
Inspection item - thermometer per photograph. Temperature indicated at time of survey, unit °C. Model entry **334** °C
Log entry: **47** °C
